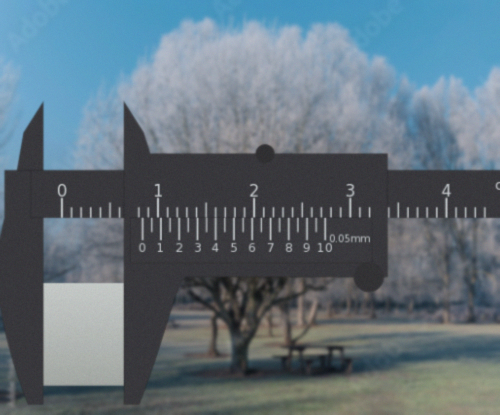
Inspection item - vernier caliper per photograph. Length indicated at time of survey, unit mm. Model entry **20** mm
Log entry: **8.4** mm
